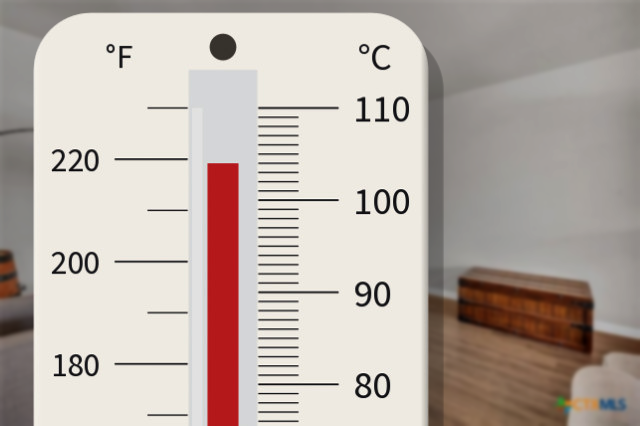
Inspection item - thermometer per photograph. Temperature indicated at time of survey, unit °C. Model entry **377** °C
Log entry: **104** °C
